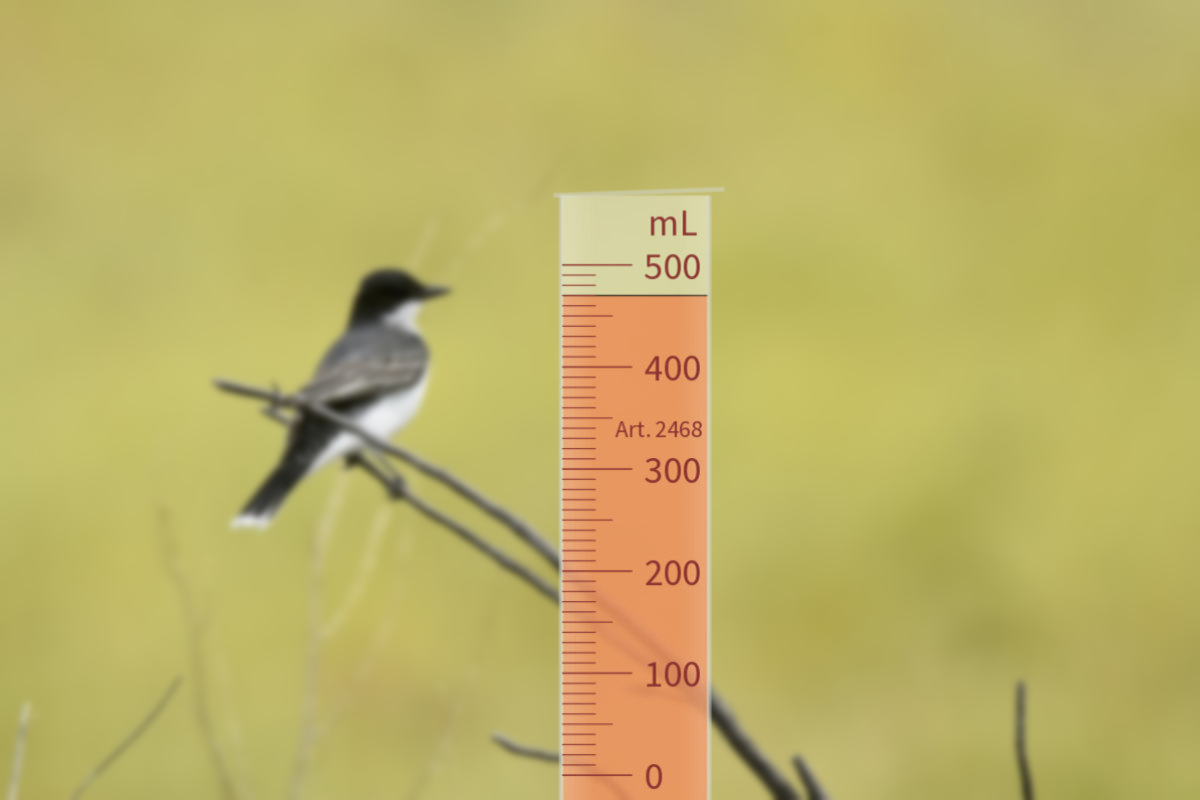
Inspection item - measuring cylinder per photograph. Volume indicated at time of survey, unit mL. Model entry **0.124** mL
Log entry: **470** mL
